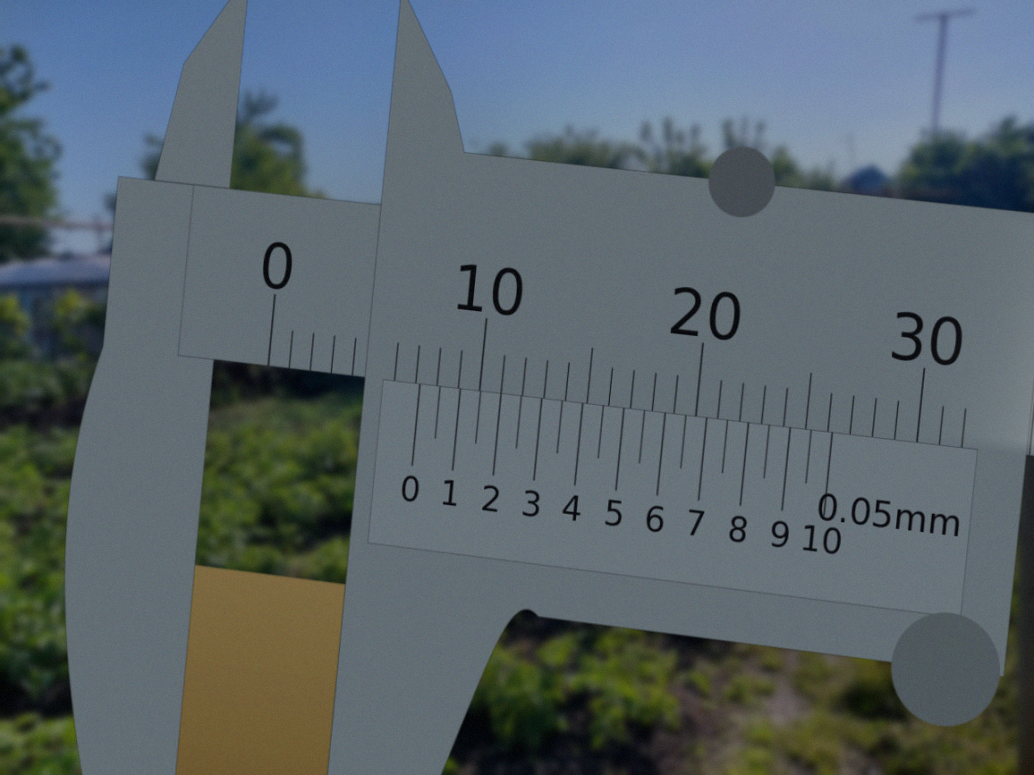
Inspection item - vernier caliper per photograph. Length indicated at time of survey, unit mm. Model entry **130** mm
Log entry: **7.2** mm
